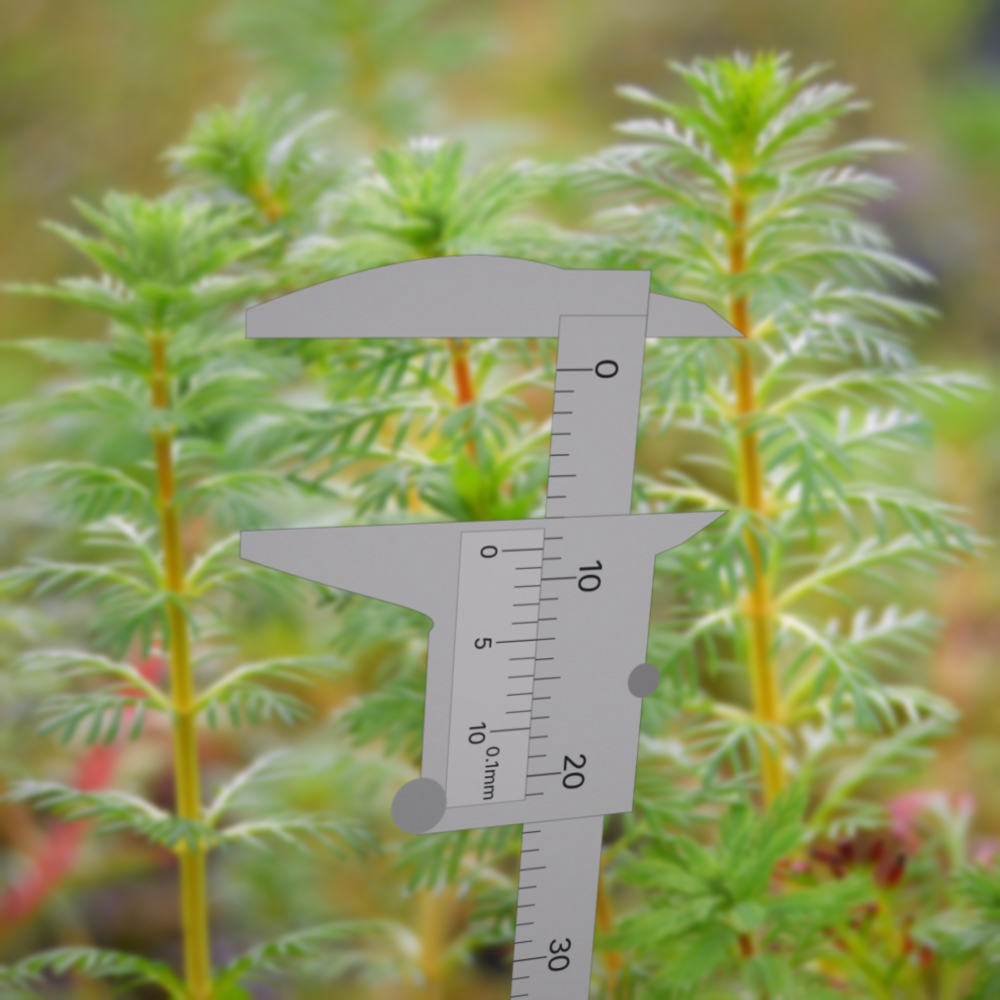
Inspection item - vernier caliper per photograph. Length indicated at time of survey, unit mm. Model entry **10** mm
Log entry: **8.5** mm
